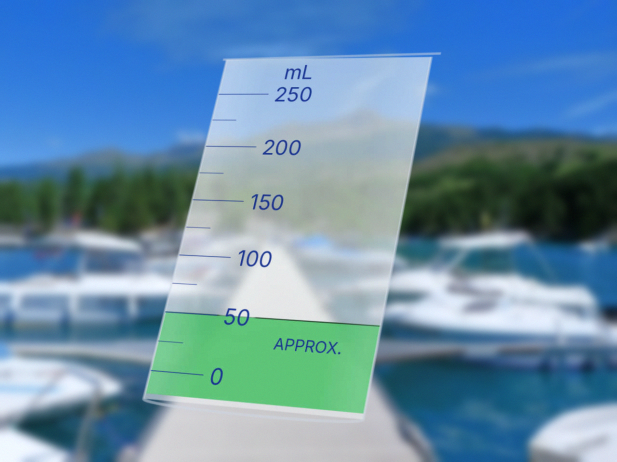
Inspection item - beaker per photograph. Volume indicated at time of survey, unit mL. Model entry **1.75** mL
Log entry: **50** mL
